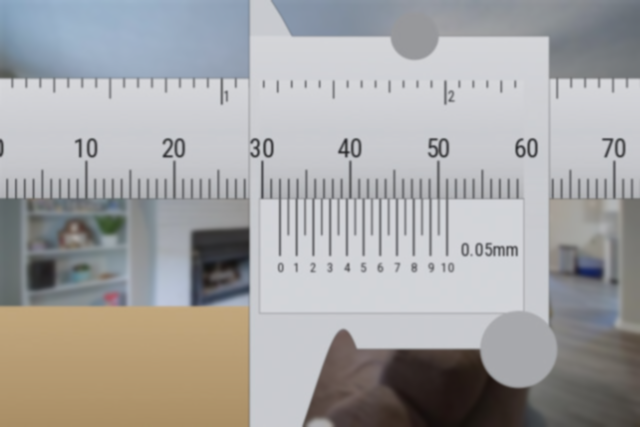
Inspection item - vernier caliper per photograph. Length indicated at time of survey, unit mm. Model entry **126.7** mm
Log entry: **32.0** mm
